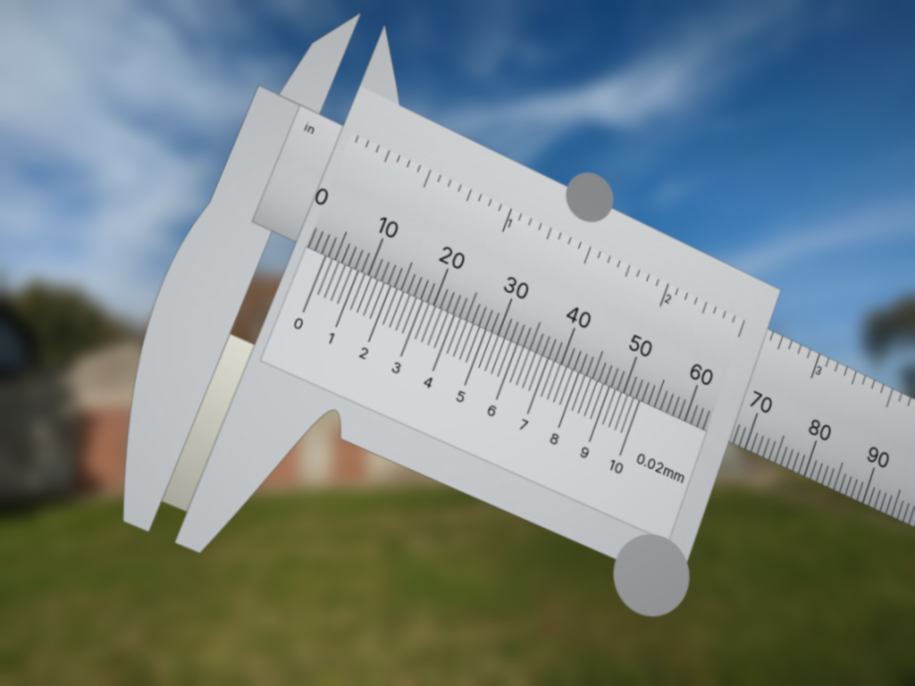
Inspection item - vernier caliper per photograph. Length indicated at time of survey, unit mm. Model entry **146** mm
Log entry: **3.6** mm
